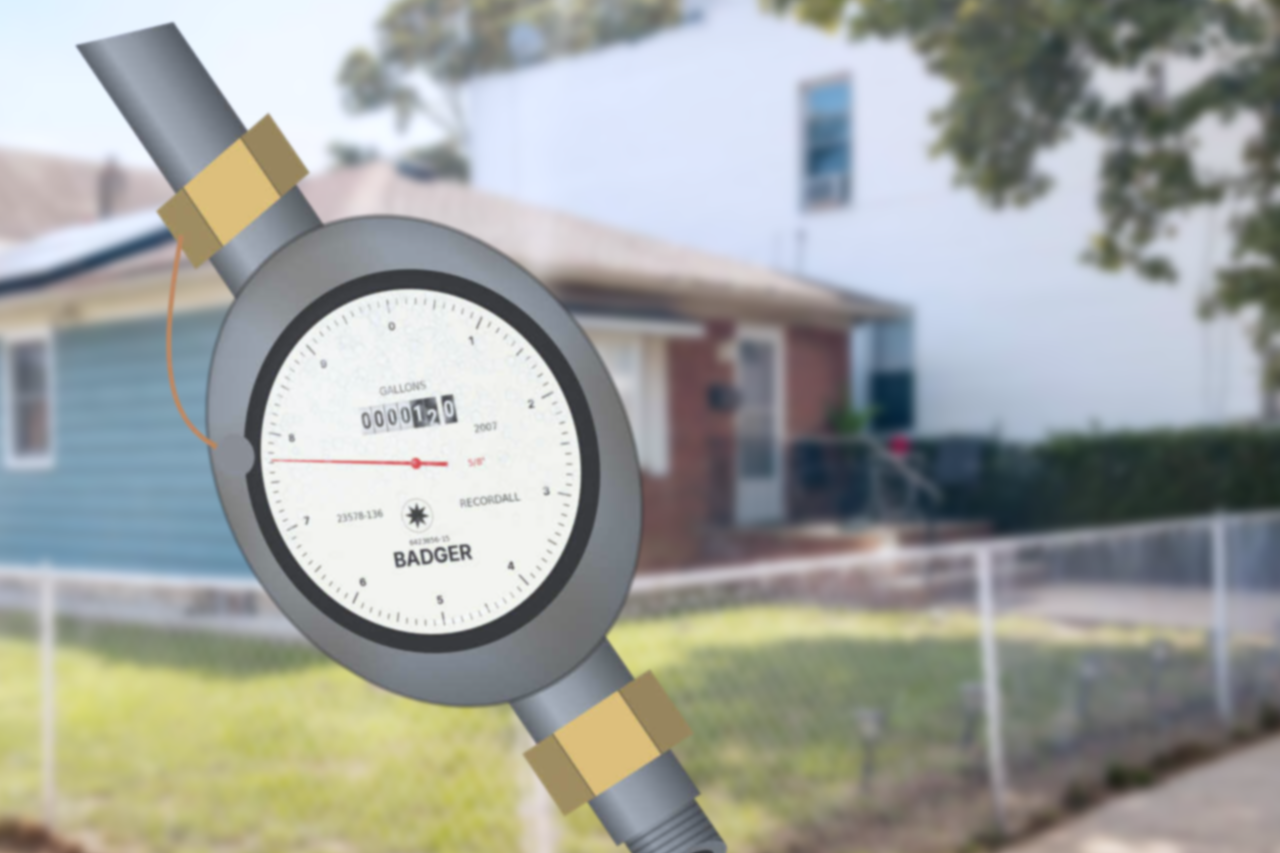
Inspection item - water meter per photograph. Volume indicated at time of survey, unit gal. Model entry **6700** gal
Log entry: **117.7** gal
